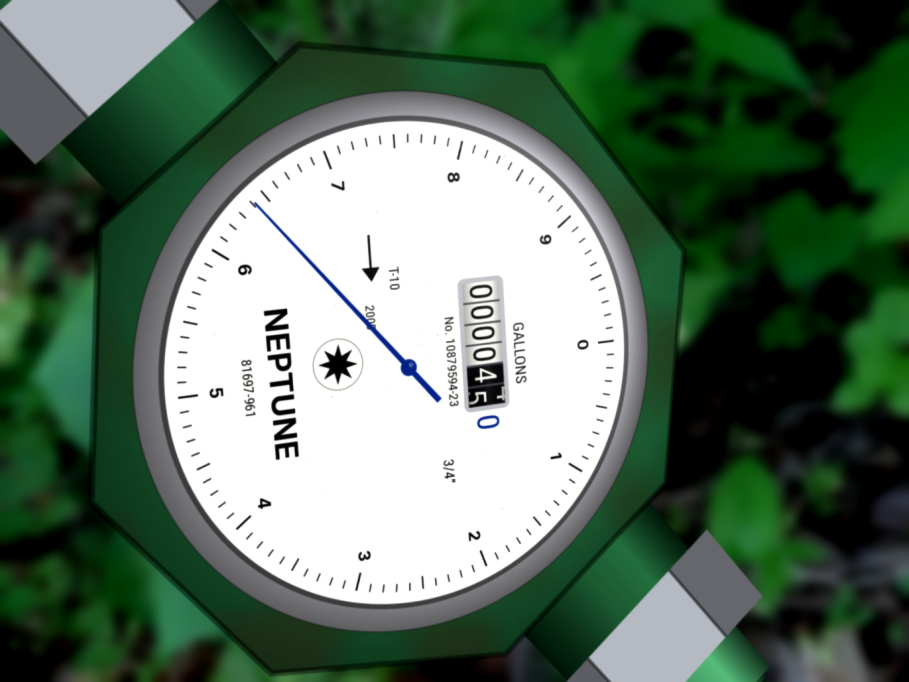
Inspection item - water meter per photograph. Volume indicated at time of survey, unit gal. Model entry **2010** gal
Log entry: **446.4** gal
